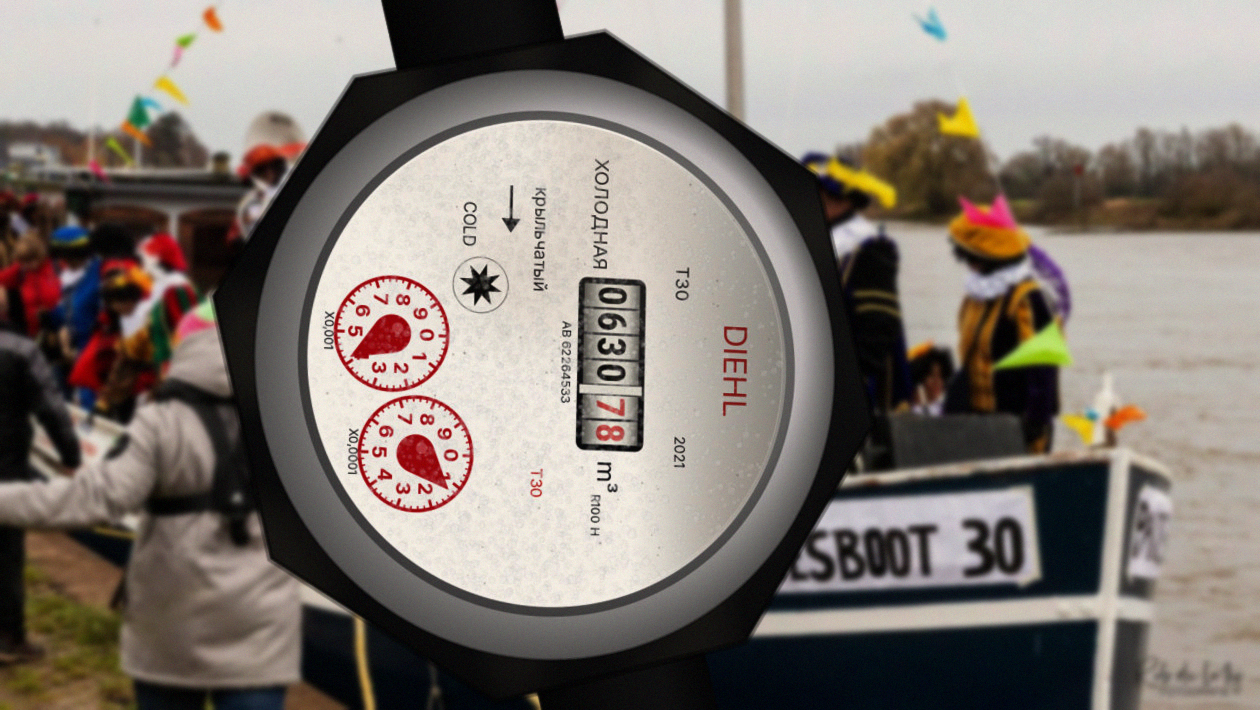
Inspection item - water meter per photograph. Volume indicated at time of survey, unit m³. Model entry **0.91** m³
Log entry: **630.7841** m³
